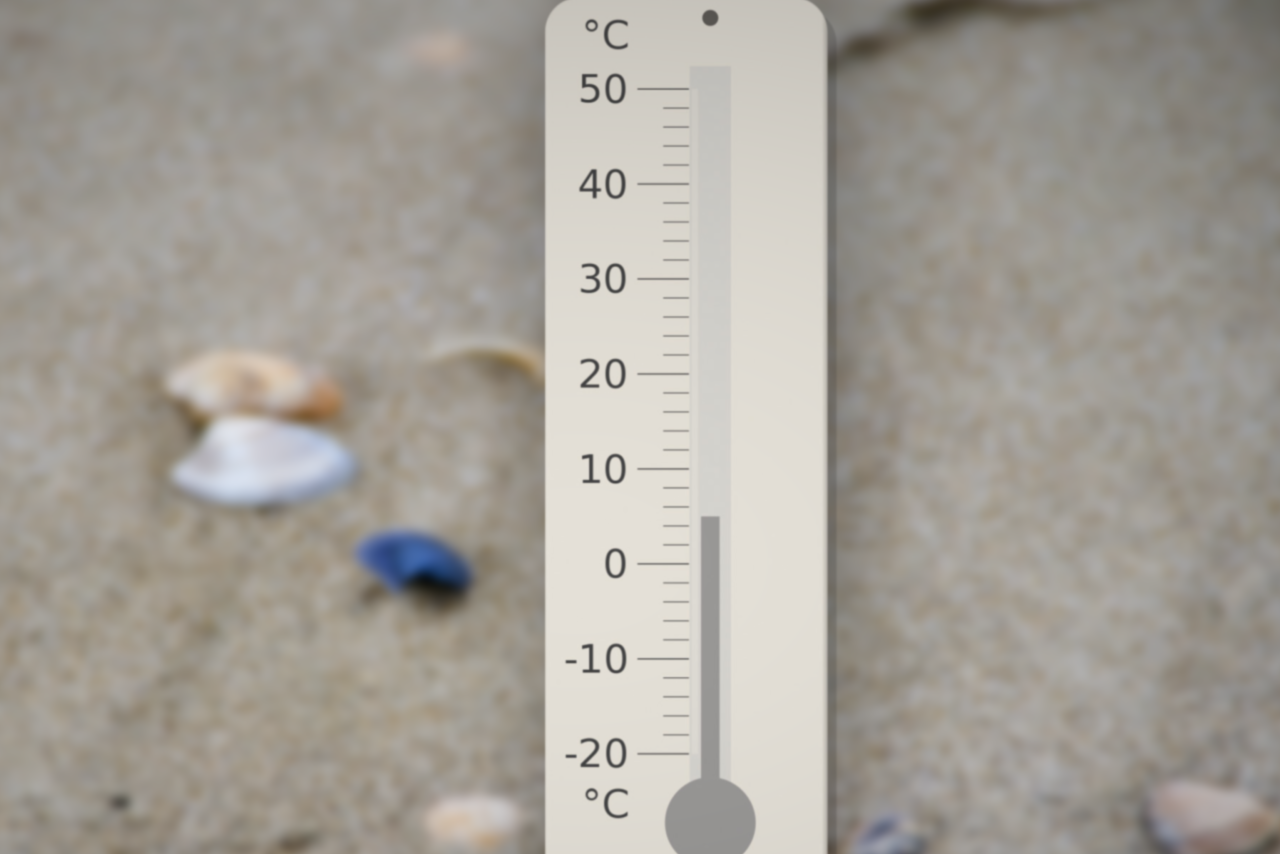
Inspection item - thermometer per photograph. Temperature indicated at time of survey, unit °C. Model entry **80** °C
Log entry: **5** °C
